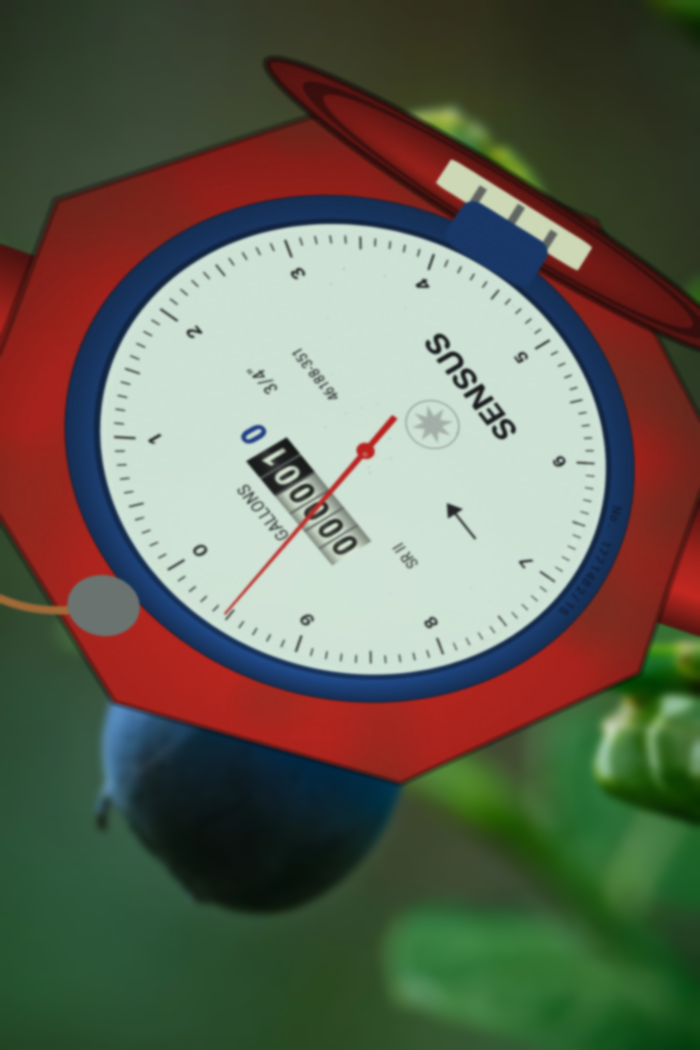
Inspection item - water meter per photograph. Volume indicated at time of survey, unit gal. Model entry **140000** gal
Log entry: **9.5** gal
